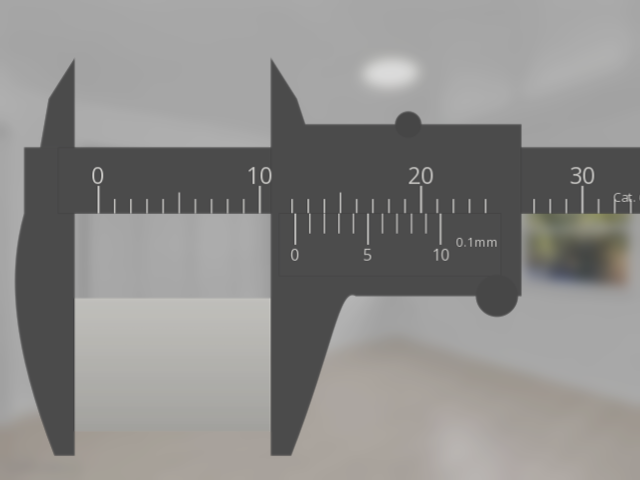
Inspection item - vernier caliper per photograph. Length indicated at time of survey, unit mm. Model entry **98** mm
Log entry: **12.2** mm
